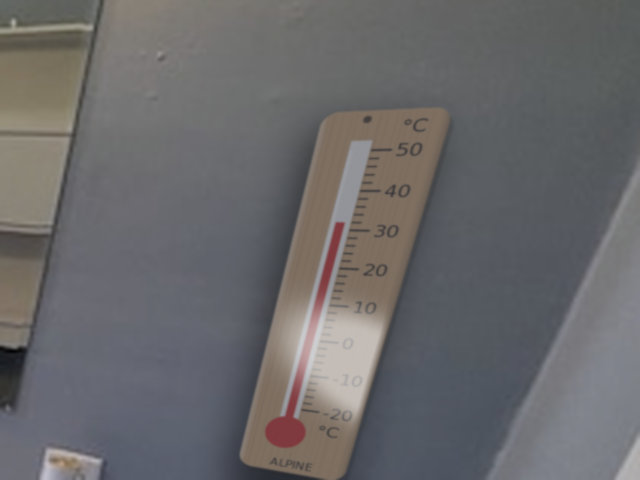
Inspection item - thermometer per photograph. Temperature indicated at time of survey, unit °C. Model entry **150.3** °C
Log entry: **32** °C
